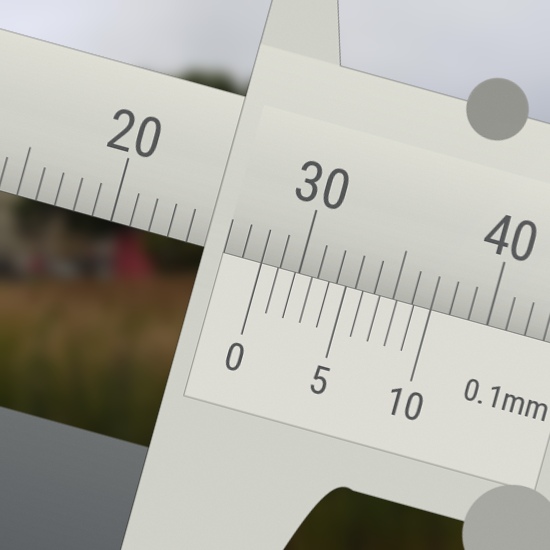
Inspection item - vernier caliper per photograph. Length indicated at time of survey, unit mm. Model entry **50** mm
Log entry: **28.0** mm
